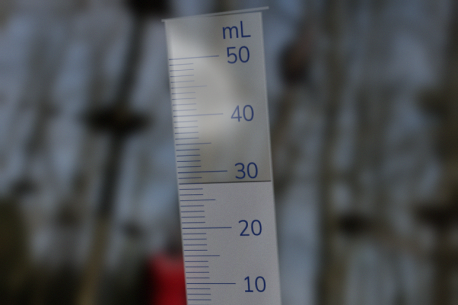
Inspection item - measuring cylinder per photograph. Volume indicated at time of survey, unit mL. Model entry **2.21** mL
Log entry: **28** mL
